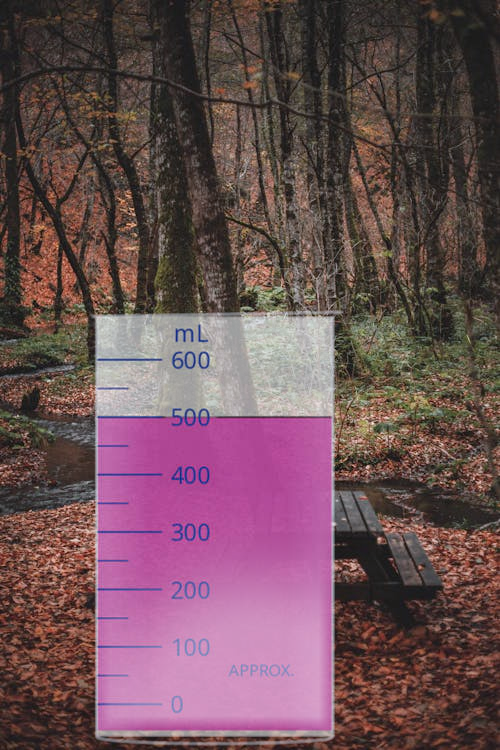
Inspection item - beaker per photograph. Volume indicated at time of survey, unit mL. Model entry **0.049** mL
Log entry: **500** mL
